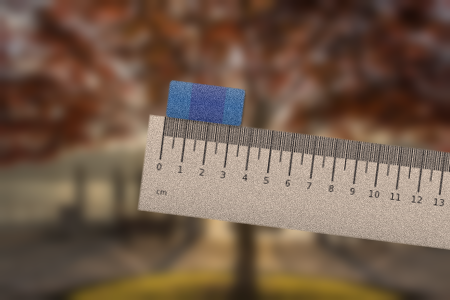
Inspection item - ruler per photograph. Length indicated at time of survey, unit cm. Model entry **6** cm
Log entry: **3.5** cm
